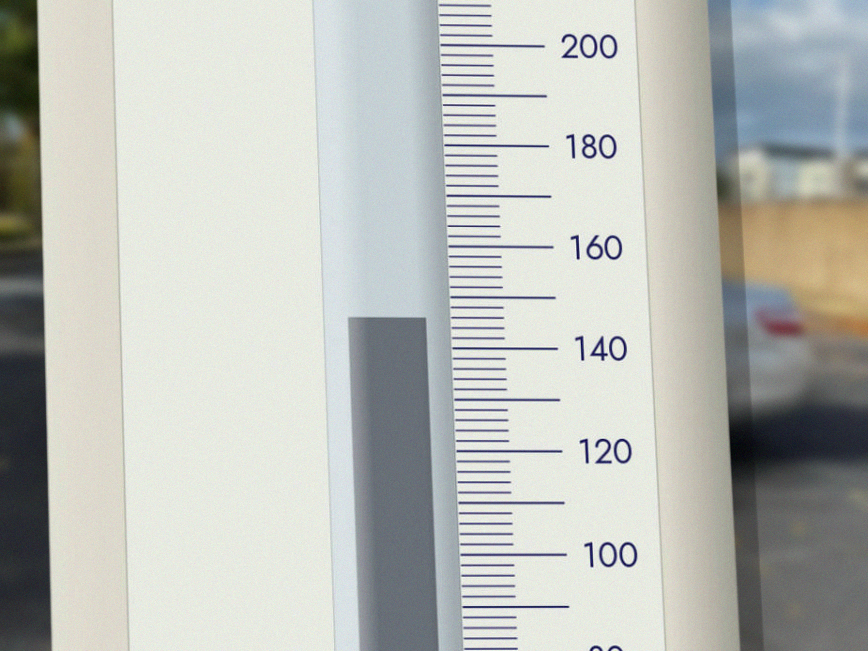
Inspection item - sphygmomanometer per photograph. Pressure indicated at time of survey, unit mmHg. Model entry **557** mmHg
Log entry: **146** mmHg
